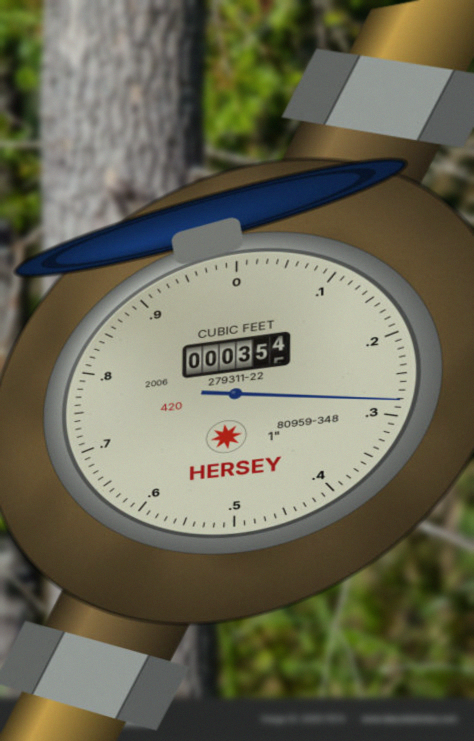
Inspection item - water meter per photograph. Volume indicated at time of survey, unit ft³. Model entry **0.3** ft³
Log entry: **354.28** ft³
